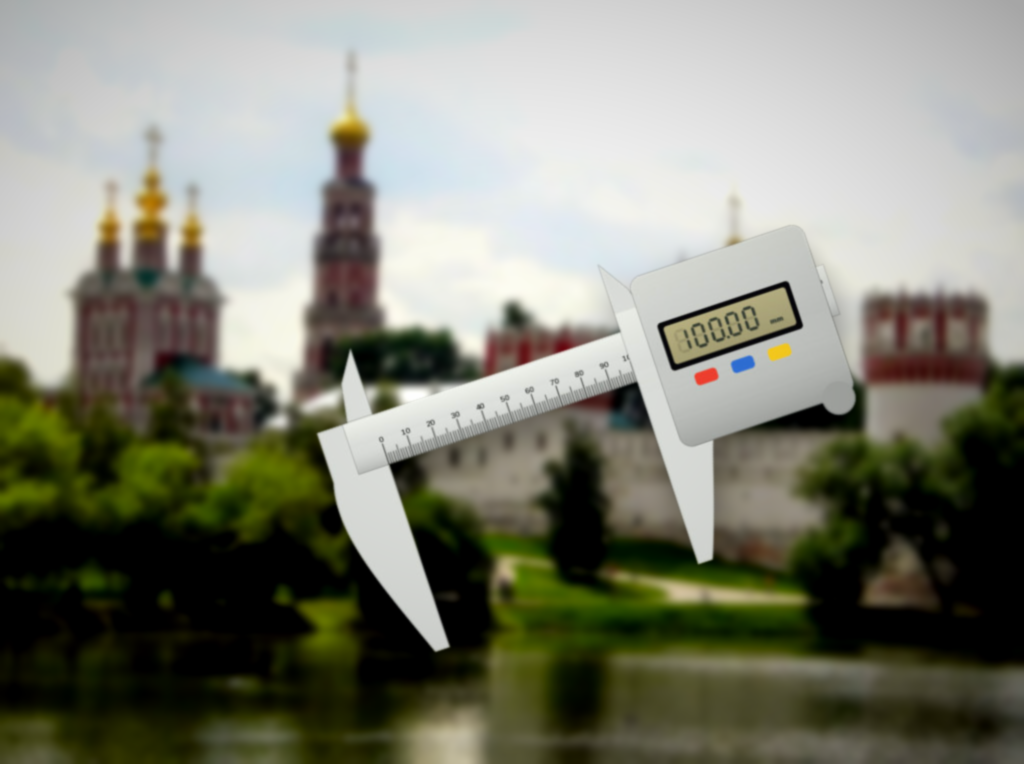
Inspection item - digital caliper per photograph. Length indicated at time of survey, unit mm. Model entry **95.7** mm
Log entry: **100.00** mm
